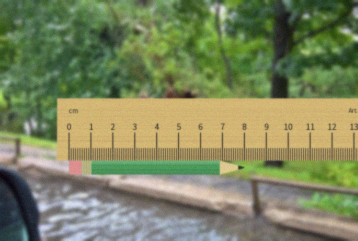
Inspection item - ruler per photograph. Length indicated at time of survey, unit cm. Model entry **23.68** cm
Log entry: **8** cm
